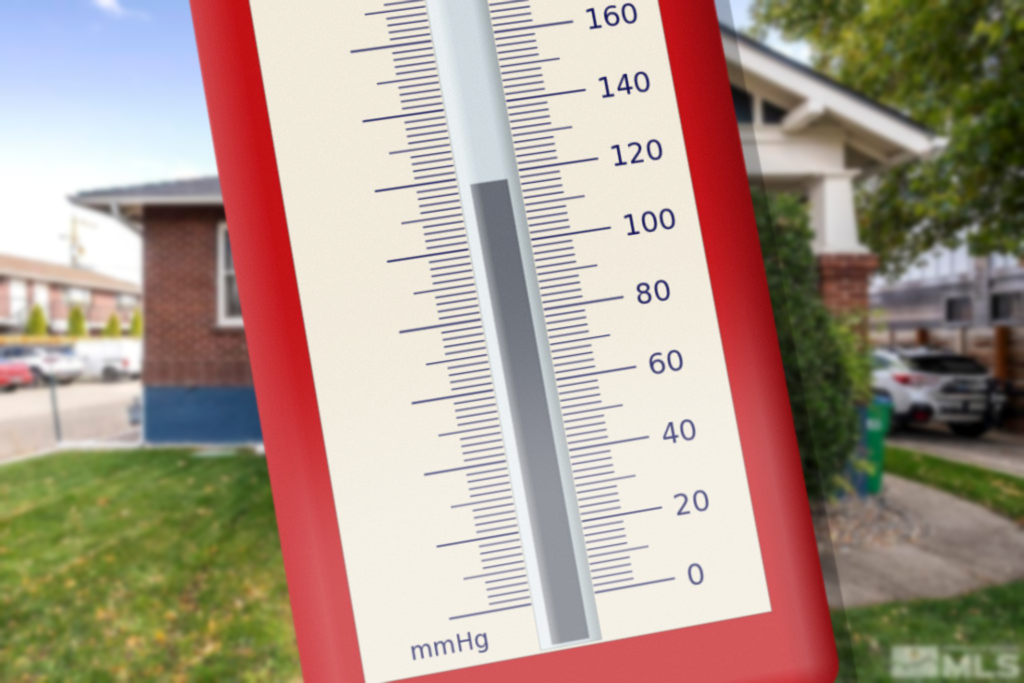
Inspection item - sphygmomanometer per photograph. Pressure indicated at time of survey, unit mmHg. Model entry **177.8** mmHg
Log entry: **118** mmHg
